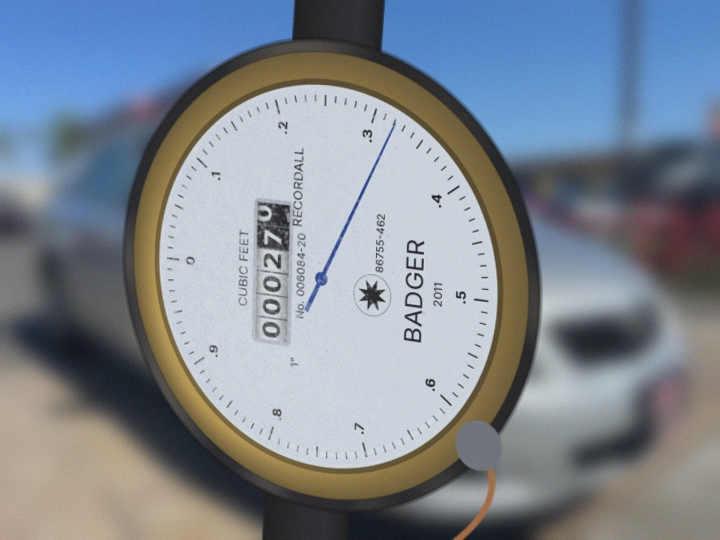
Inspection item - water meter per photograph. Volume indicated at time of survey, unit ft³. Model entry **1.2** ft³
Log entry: **270.32** ft³
